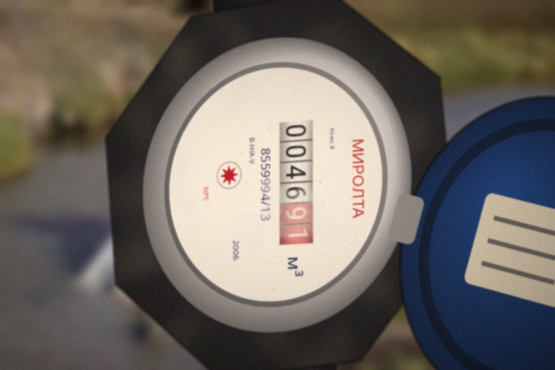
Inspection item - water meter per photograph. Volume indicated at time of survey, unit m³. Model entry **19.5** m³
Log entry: **46.91** m³
